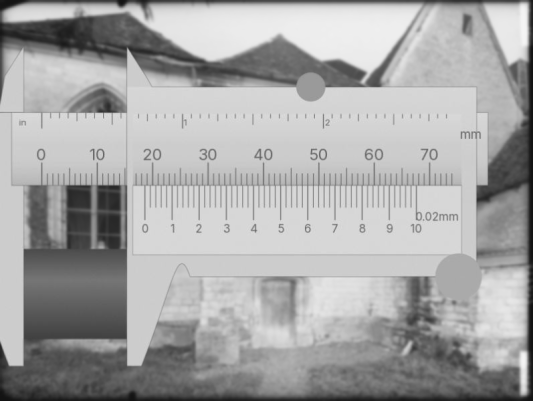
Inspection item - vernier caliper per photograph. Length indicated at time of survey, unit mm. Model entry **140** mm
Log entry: **18.6** mm
